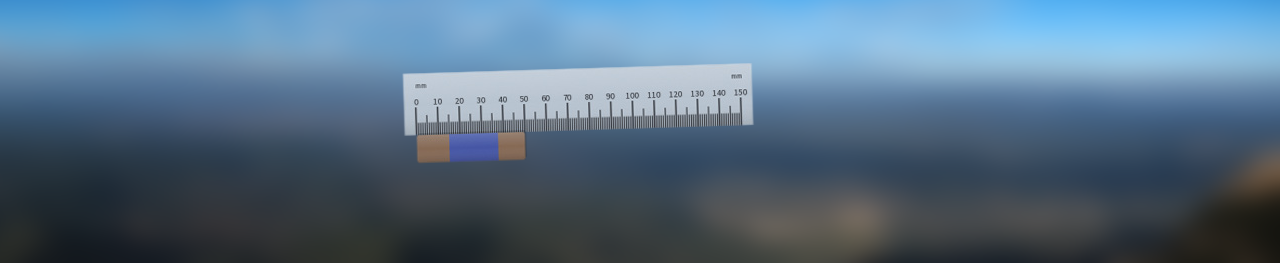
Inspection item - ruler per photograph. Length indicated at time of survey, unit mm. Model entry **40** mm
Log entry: **50** mm
